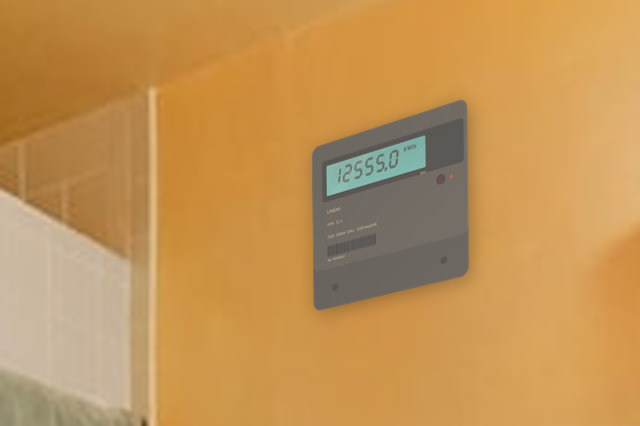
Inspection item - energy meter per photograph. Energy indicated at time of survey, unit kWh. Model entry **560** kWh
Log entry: **12555.0** kWh
